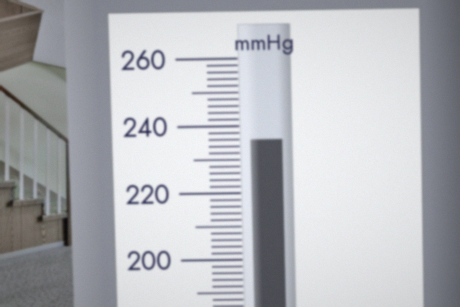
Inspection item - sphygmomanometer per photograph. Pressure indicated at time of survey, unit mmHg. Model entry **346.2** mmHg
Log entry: **236** mmHg
